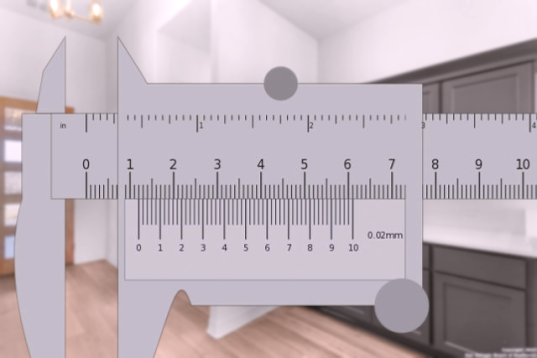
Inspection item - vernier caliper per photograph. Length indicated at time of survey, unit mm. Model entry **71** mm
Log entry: **12.0** mm
